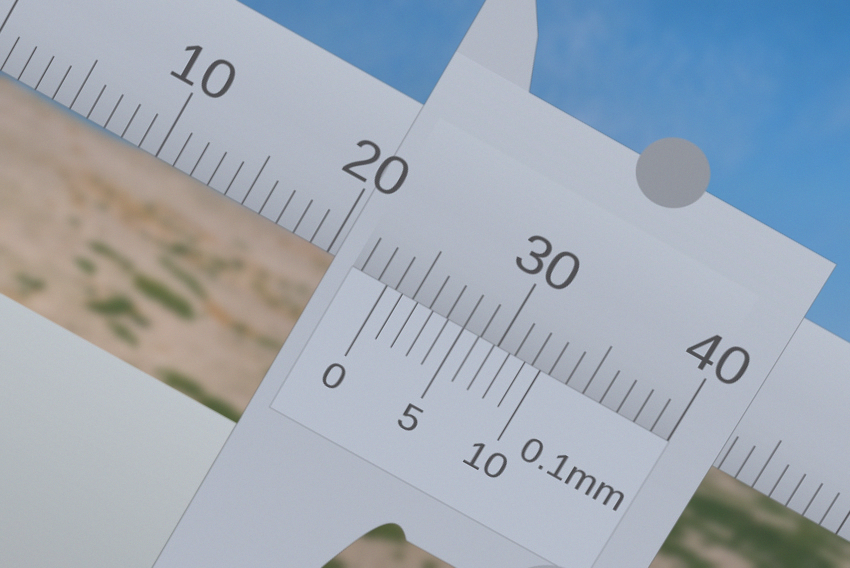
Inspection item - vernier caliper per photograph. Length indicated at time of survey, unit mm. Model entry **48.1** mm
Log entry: **23.5** mm
